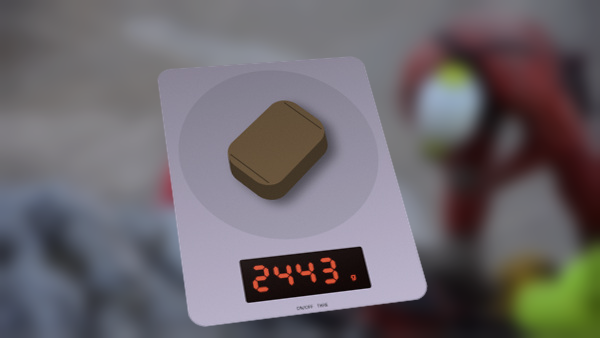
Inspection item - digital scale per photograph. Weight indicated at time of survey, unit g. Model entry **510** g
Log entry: **2443** g
